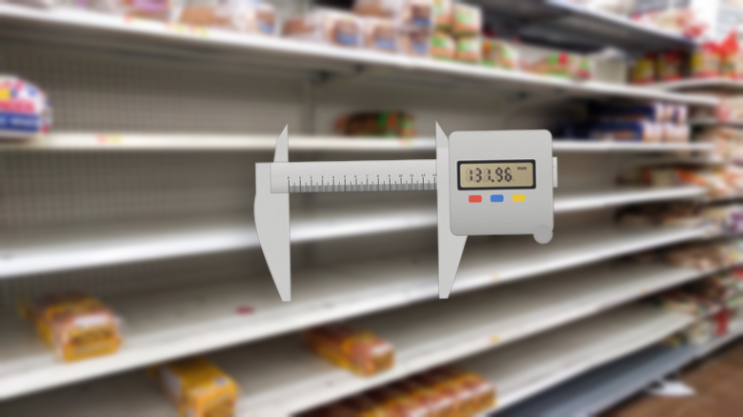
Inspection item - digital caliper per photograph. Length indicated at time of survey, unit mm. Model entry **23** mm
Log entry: **131.96** mm
